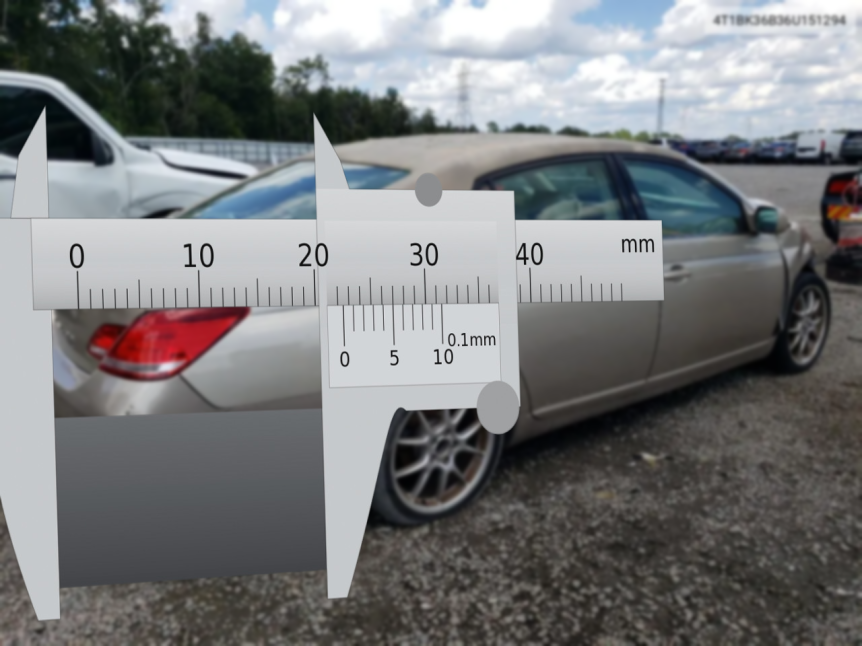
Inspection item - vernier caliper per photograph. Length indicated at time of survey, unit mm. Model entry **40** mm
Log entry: **22.5** mm
